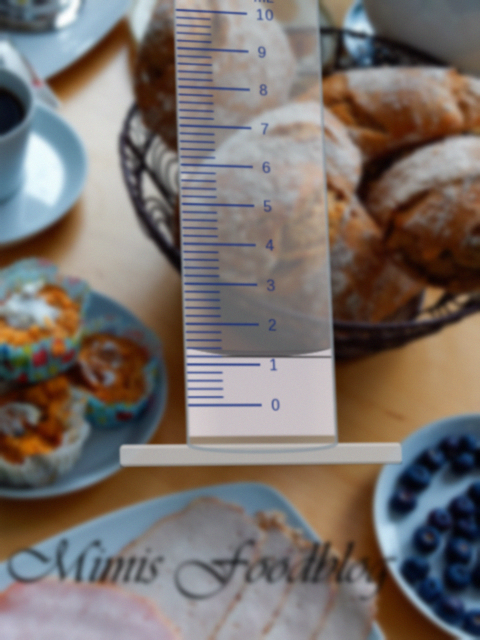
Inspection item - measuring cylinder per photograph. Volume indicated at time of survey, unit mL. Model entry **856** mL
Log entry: **1.2** mL
